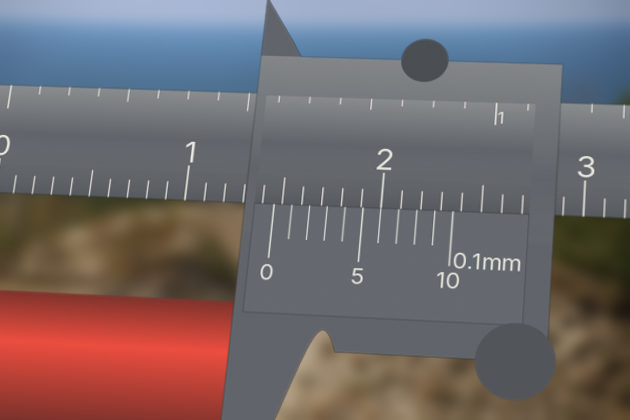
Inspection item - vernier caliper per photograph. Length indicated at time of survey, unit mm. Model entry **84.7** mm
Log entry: **14.6** mm
